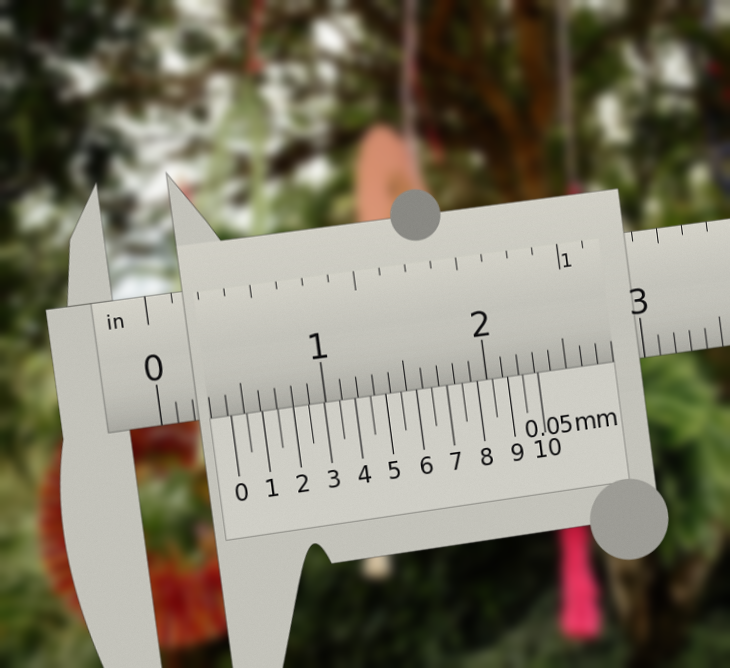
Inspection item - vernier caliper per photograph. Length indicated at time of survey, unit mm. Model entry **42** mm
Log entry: **4.2** mm
